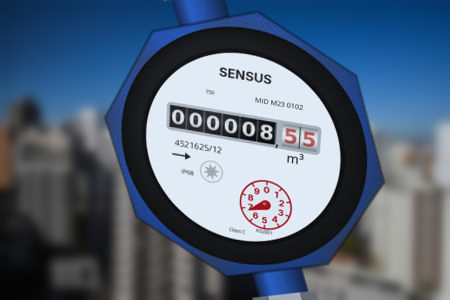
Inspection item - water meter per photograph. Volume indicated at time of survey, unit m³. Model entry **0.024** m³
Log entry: **8.556** m³
